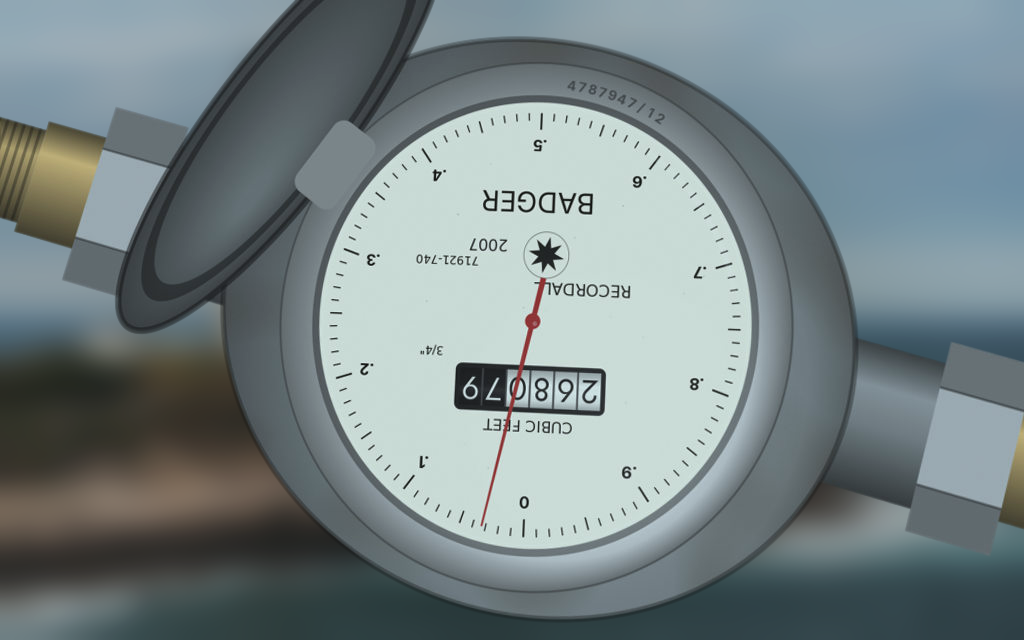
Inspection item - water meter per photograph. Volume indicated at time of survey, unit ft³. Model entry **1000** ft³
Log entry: **268079.03** ft³
